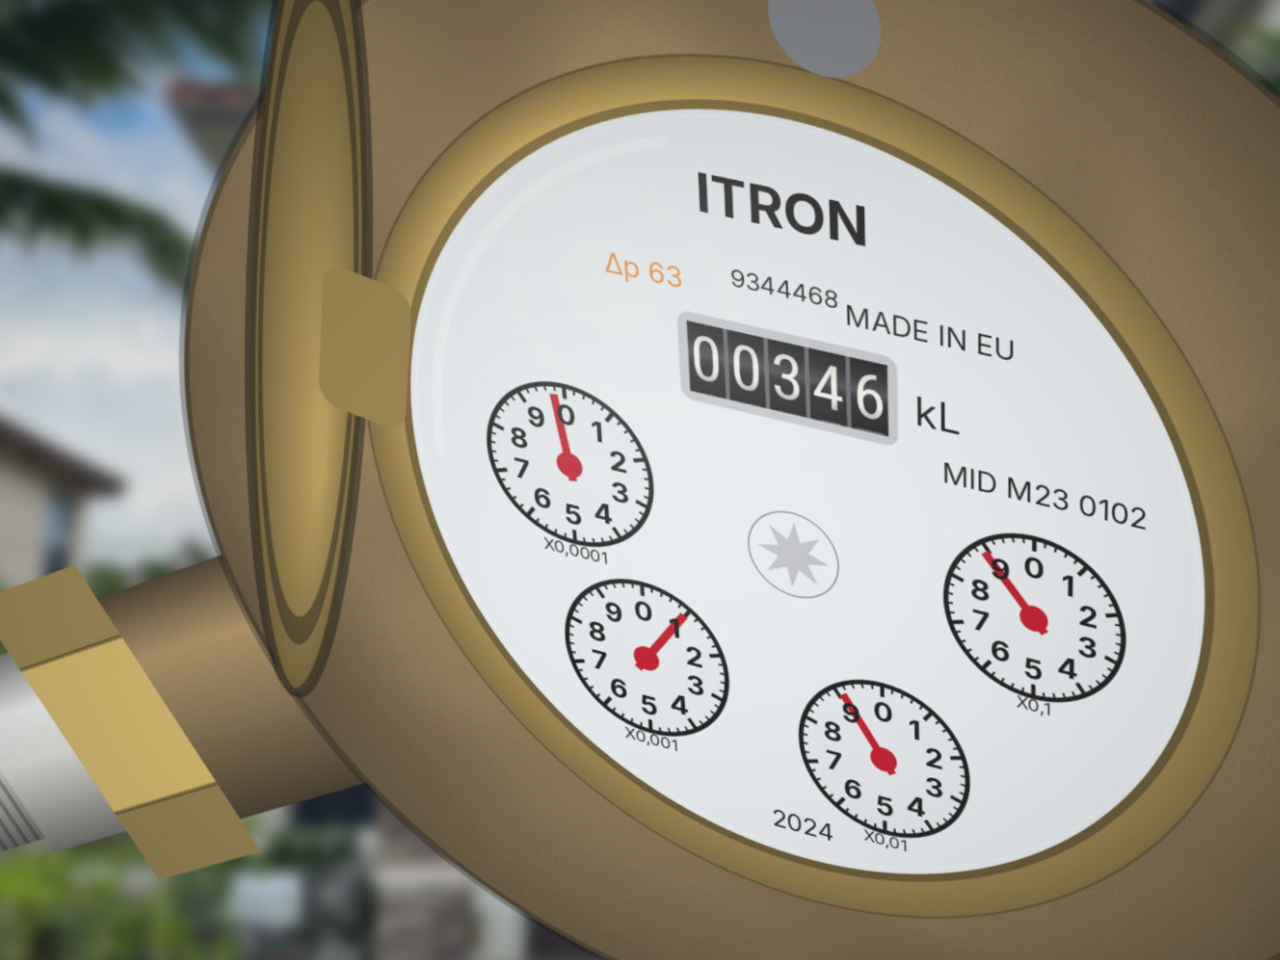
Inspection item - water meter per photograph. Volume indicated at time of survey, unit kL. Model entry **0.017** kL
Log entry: **346.8909** kL
